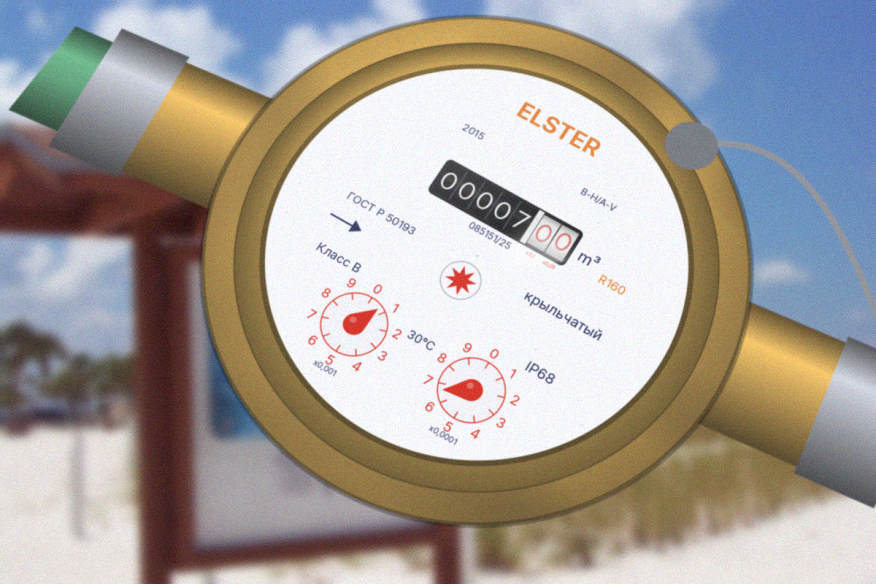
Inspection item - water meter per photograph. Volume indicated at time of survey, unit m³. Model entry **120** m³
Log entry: **7.0006** m³
